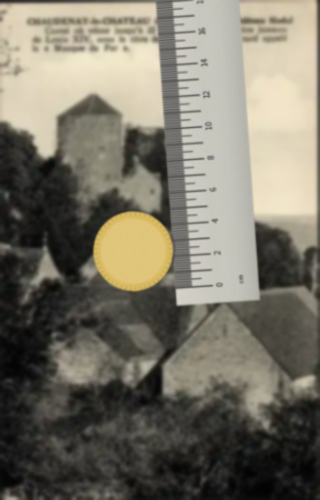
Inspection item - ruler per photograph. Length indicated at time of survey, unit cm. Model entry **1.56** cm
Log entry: **5** cm
